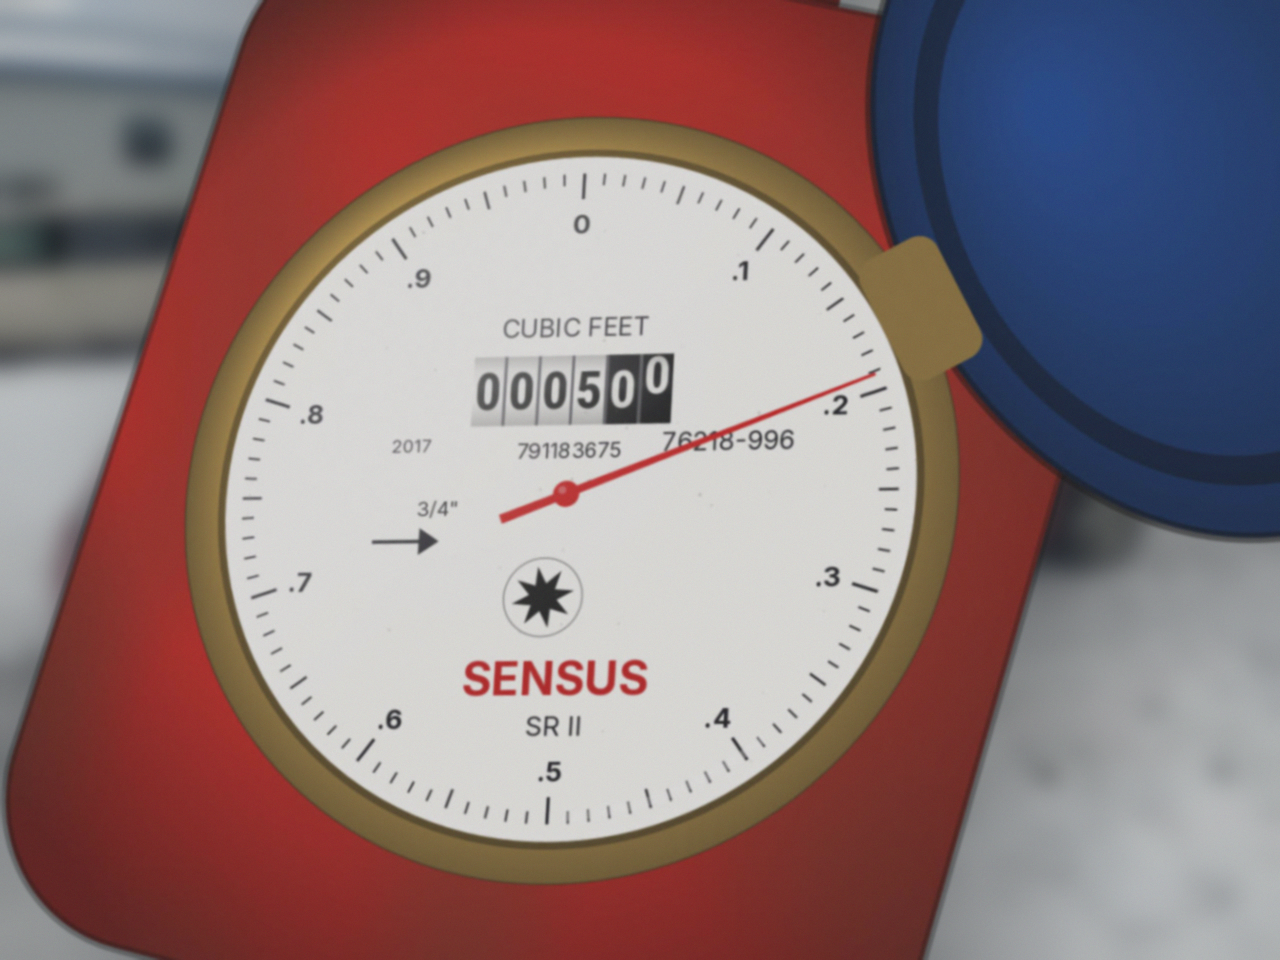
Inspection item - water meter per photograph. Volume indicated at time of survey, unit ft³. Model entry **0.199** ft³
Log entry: **500.19** ft³
